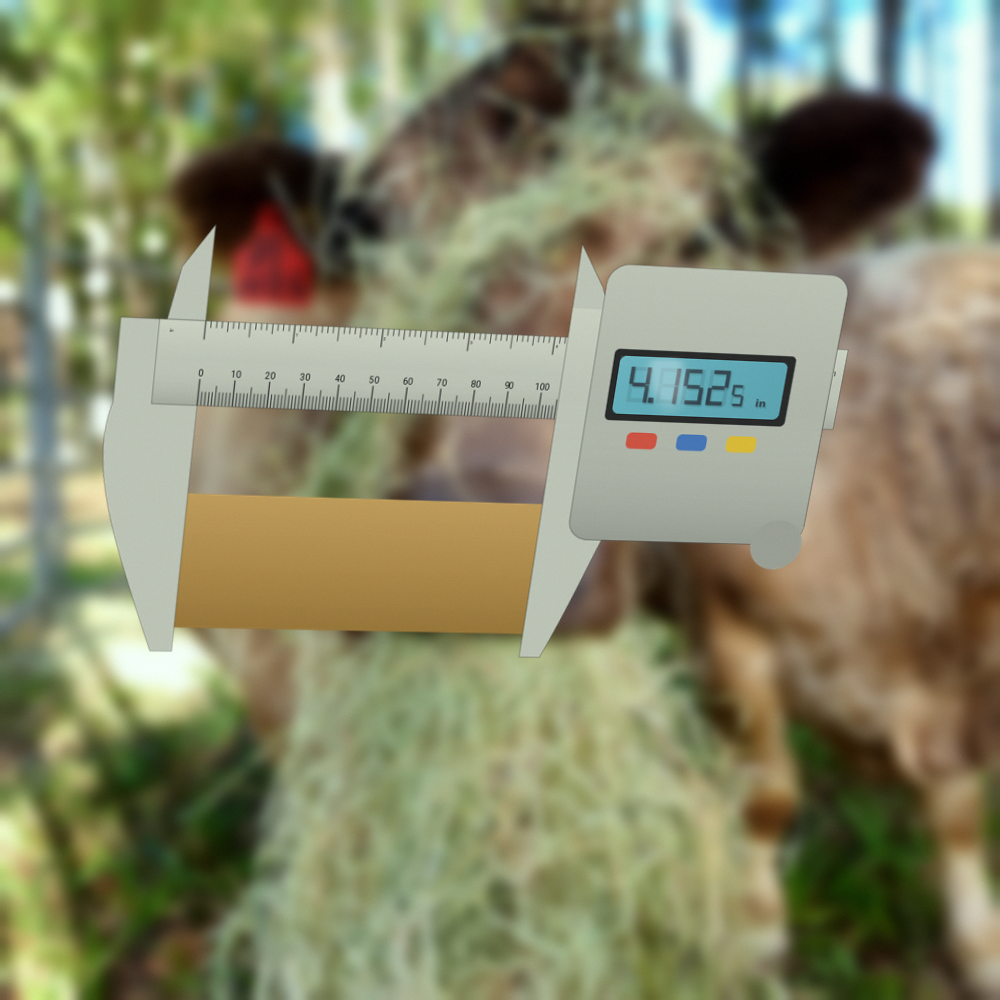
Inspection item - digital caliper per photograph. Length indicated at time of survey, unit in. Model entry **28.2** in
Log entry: **4.1525** in
